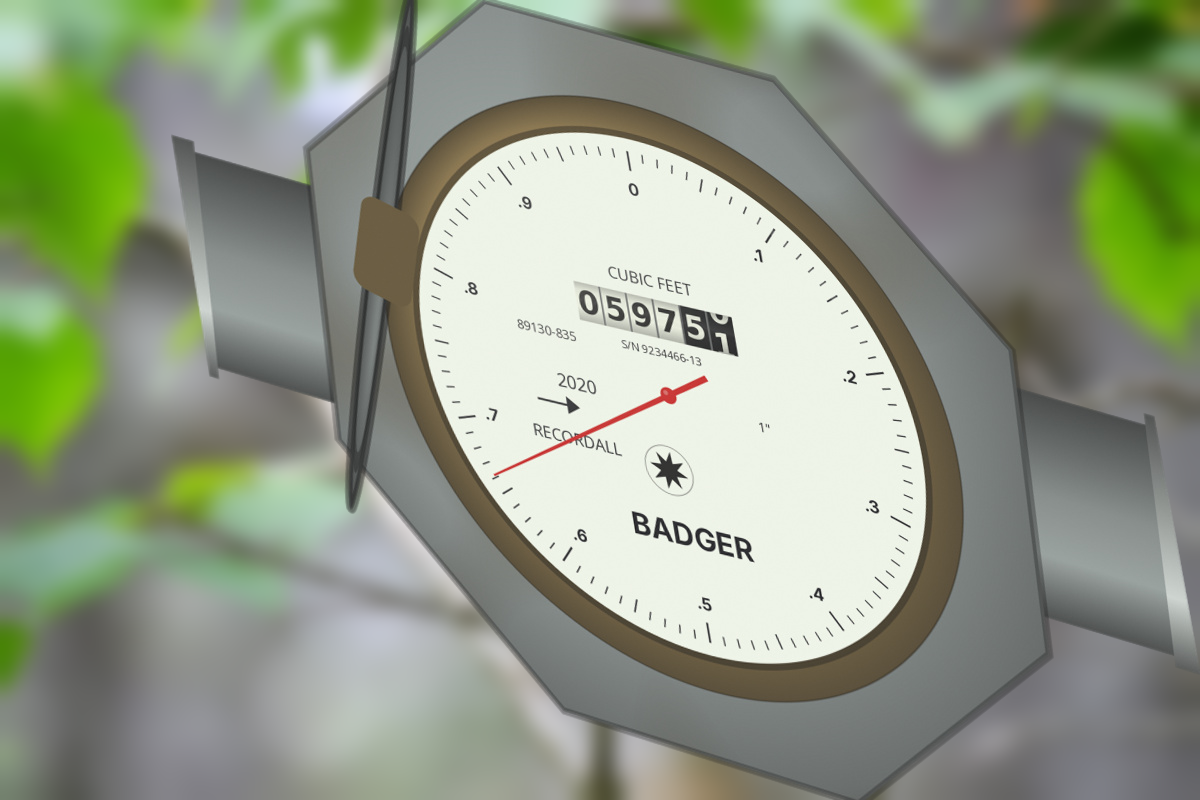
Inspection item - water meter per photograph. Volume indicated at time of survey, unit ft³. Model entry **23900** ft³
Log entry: **59750.66** ft³
